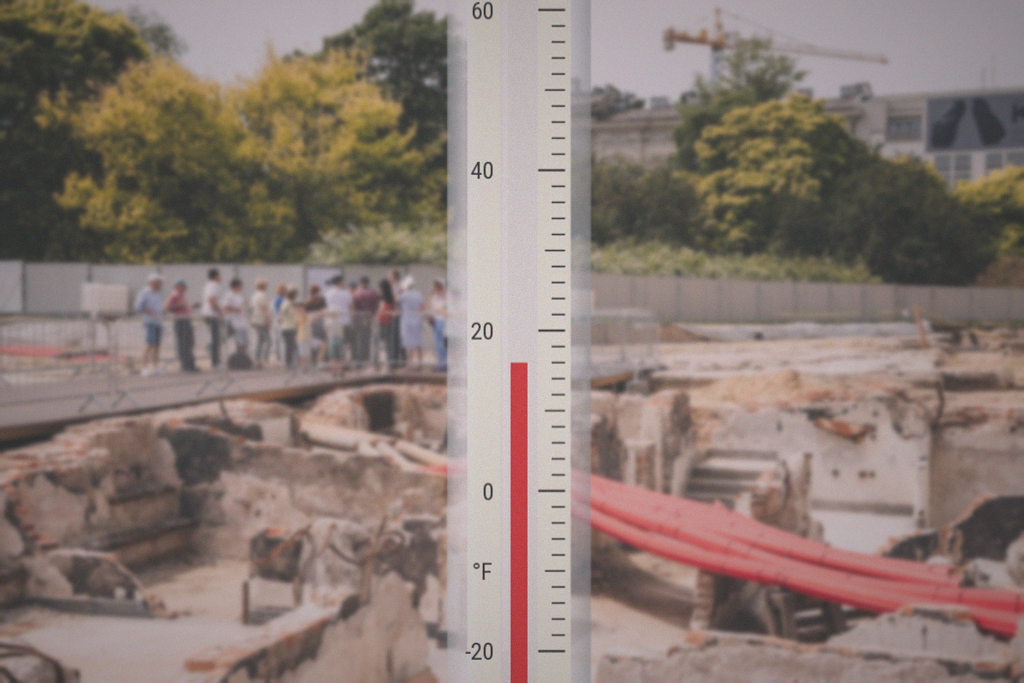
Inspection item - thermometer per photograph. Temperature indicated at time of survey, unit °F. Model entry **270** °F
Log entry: **16** °F
